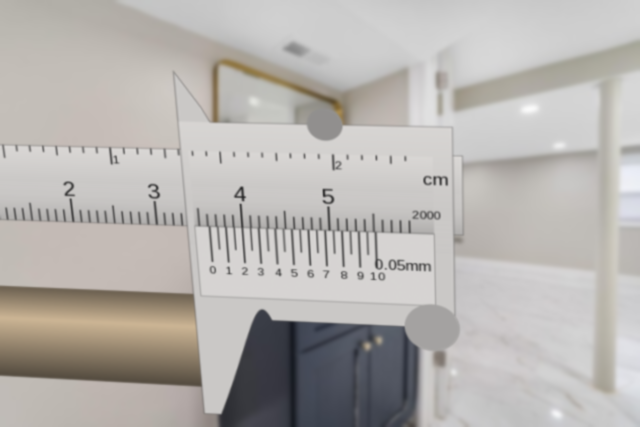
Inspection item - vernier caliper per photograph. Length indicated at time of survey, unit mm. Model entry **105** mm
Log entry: **36.2** mm
